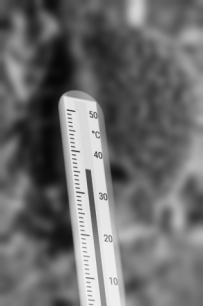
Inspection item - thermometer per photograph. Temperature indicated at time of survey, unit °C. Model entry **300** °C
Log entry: **36** °C
